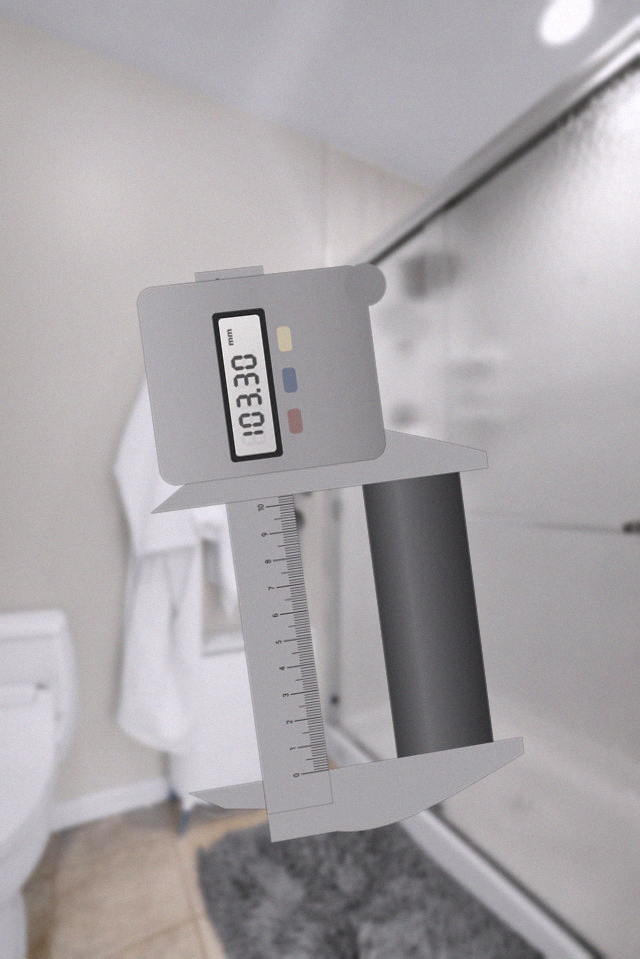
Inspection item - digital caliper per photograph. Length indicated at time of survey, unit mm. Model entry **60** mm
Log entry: **103.30** mm
